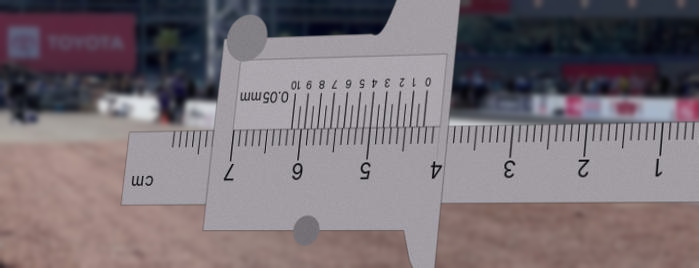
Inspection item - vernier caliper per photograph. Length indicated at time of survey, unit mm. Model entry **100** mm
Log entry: **42.4** mm
